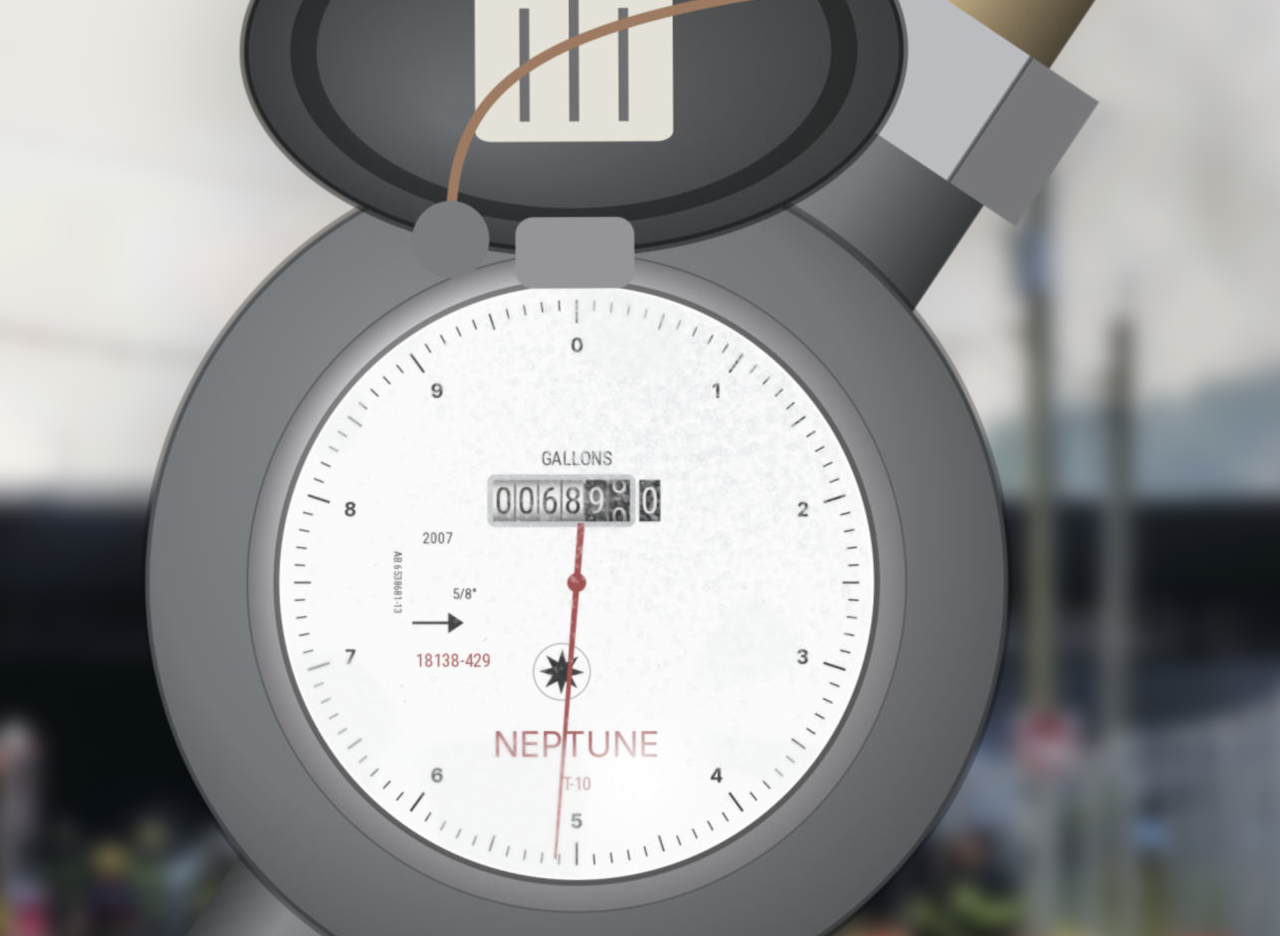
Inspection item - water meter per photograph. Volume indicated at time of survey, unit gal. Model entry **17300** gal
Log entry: **68985.1** gal
